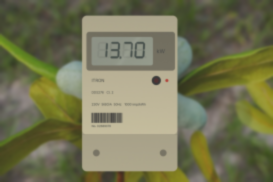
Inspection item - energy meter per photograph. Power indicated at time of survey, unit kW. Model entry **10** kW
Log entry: **13.70** kW
